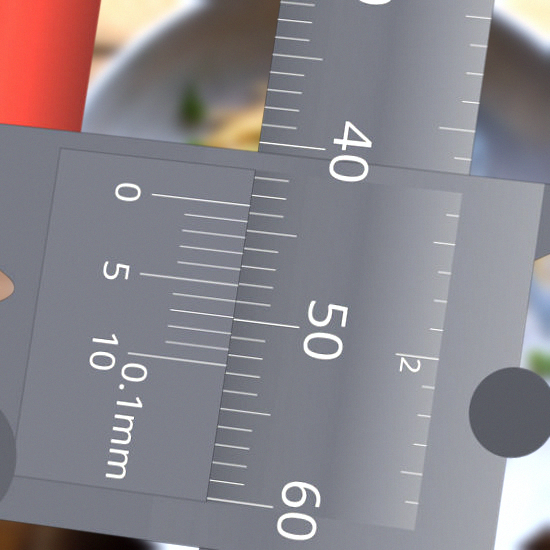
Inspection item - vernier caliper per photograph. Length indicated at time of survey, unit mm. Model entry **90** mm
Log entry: **43.6** mm
